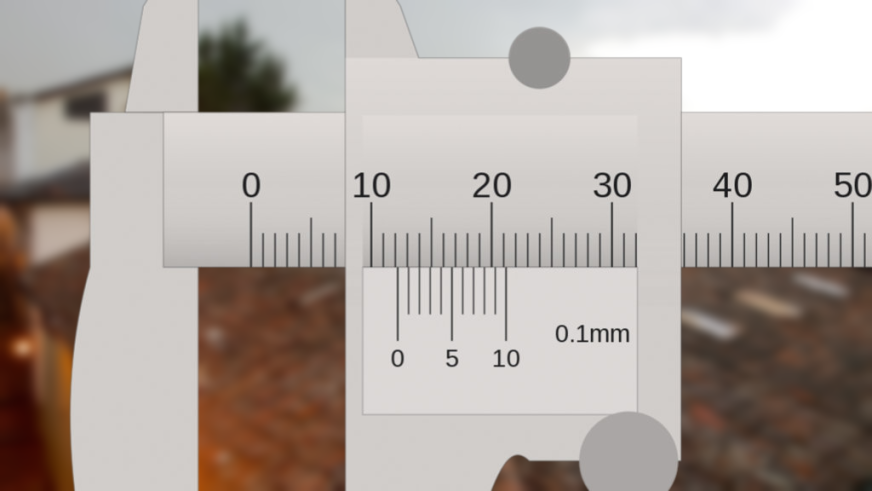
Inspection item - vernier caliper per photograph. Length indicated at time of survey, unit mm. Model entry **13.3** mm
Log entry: **12.2** mm
